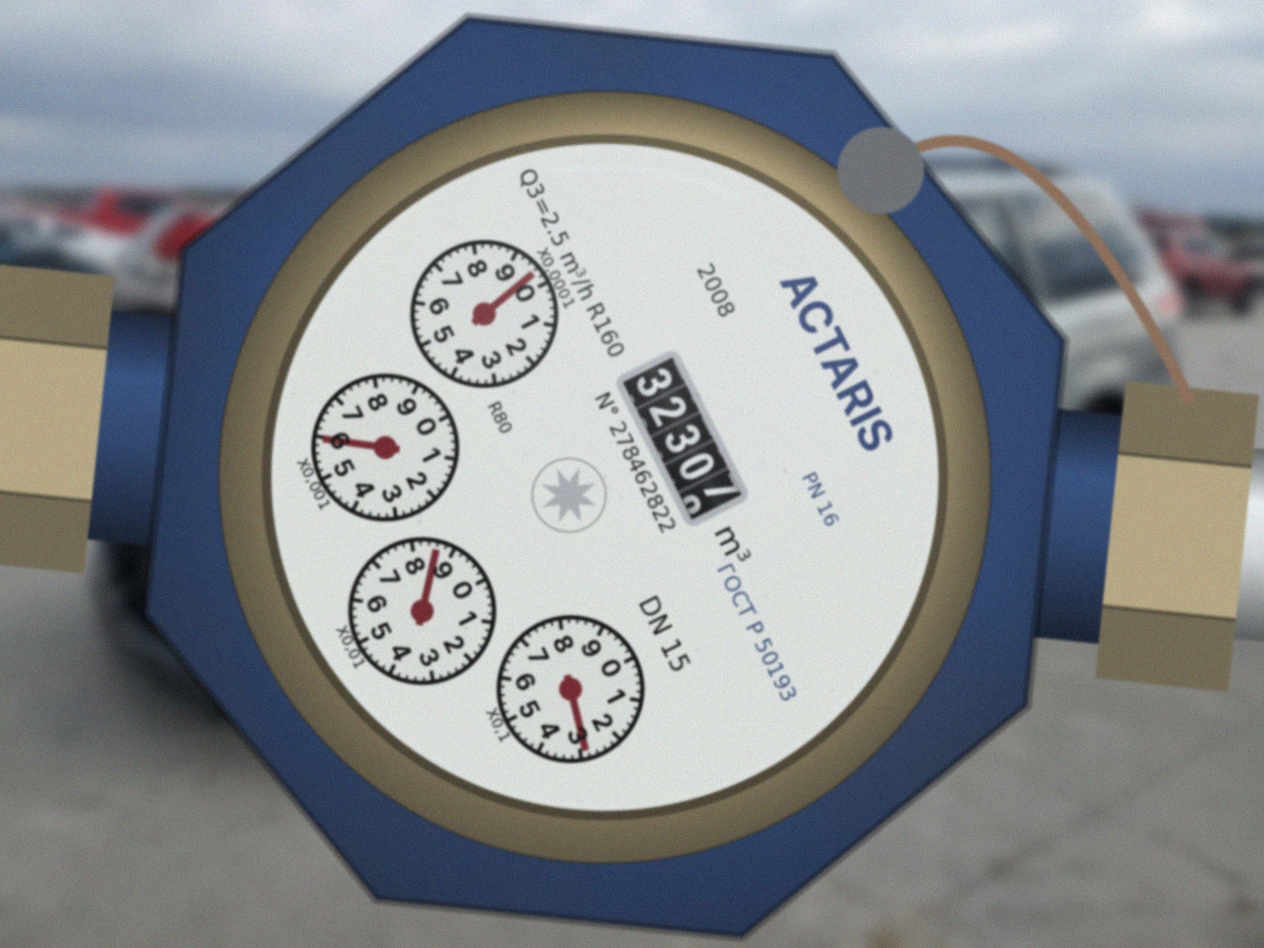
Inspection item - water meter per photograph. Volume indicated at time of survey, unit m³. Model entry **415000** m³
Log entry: **32307.2859** m³
